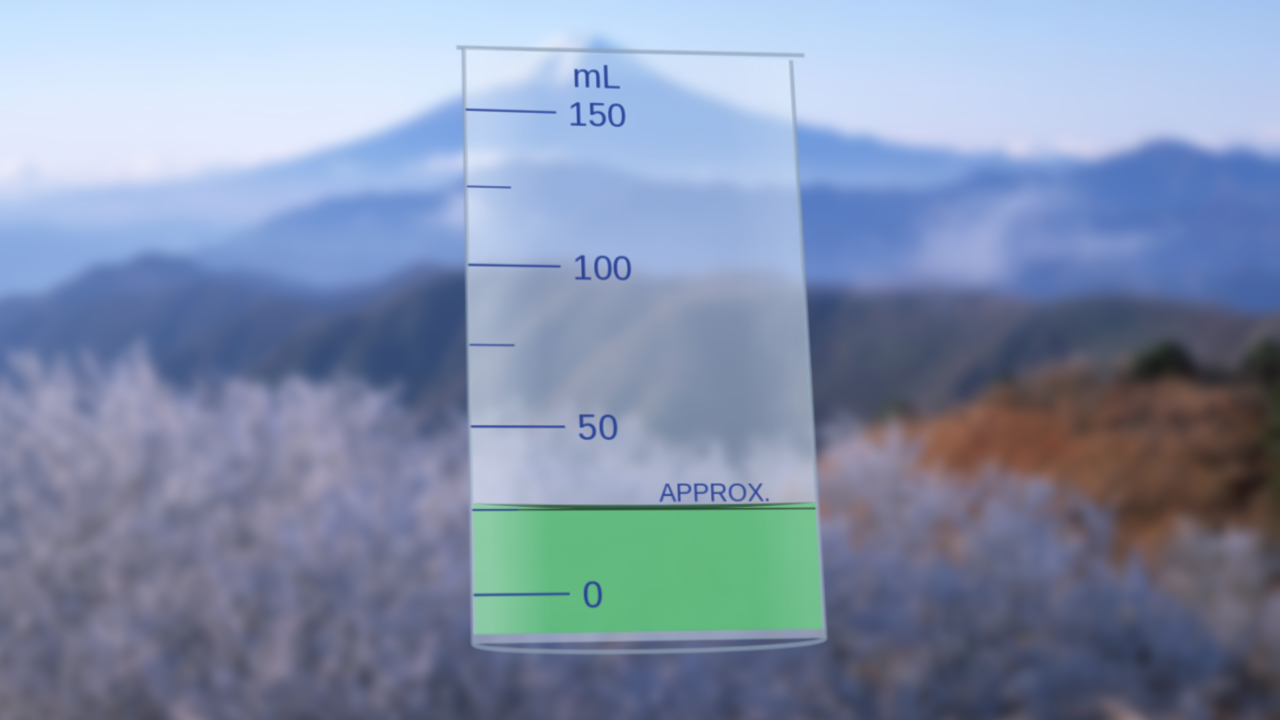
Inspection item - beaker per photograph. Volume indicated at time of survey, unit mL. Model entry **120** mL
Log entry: **25** mL
